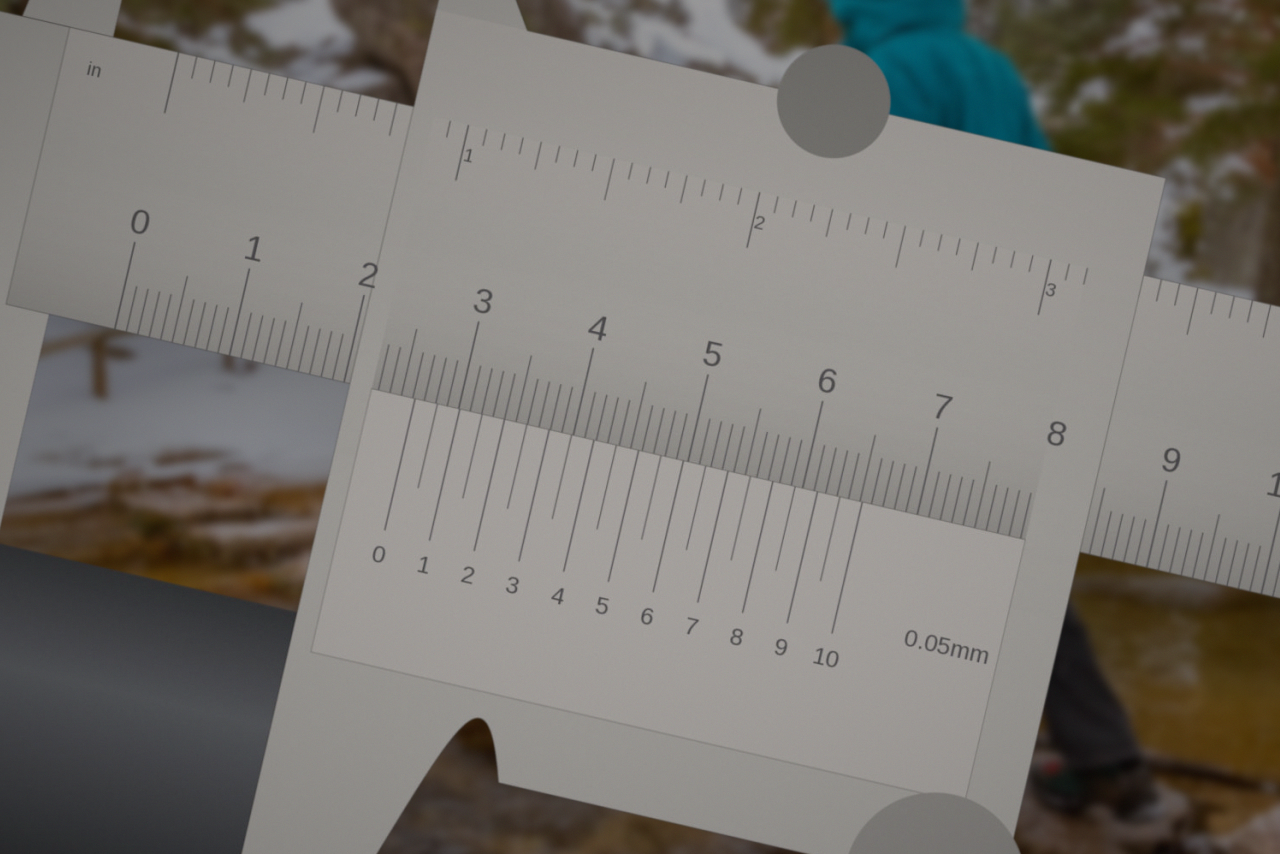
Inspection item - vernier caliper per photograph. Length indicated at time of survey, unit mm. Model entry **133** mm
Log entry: **26.2** mm
